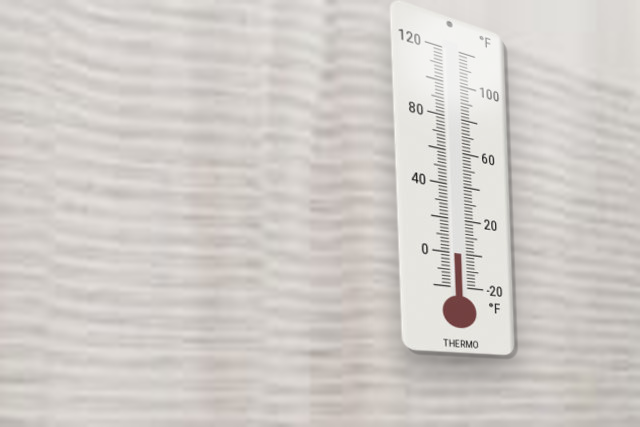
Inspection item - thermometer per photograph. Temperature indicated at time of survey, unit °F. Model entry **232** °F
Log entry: **0** °F
